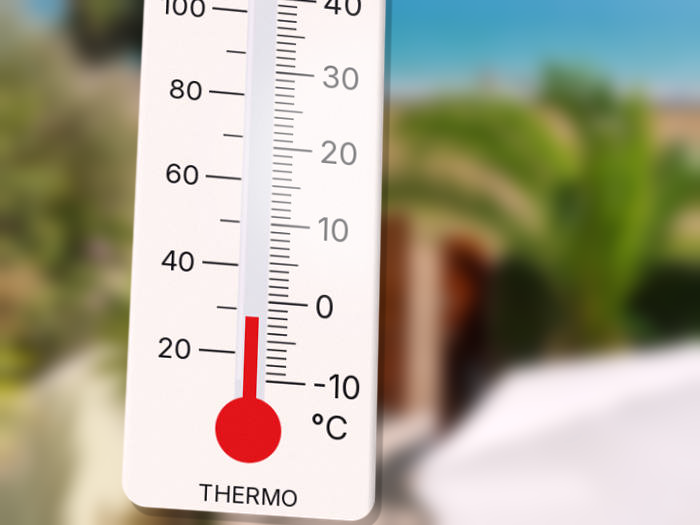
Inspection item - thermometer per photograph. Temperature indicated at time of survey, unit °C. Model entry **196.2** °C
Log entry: **-2** °C
